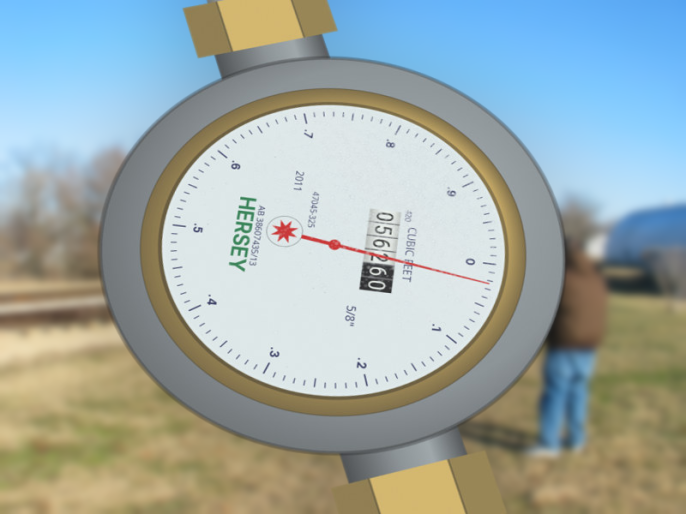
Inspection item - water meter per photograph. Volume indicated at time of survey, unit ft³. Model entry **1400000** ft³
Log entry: **56260.02** ft³
